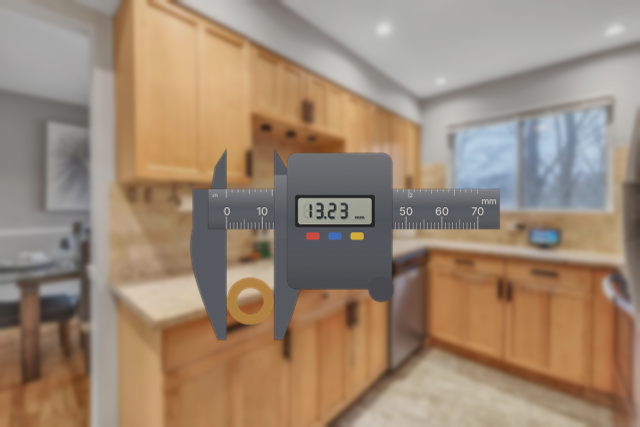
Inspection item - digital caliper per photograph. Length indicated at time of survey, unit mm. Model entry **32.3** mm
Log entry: **13.23** mm
